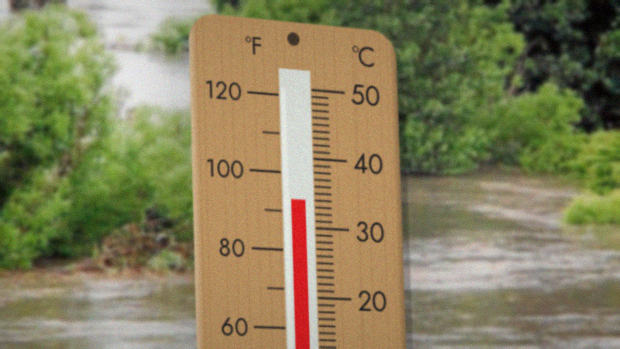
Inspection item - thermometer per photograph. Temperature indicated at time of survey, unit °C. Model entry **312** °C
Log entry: **34** °C
